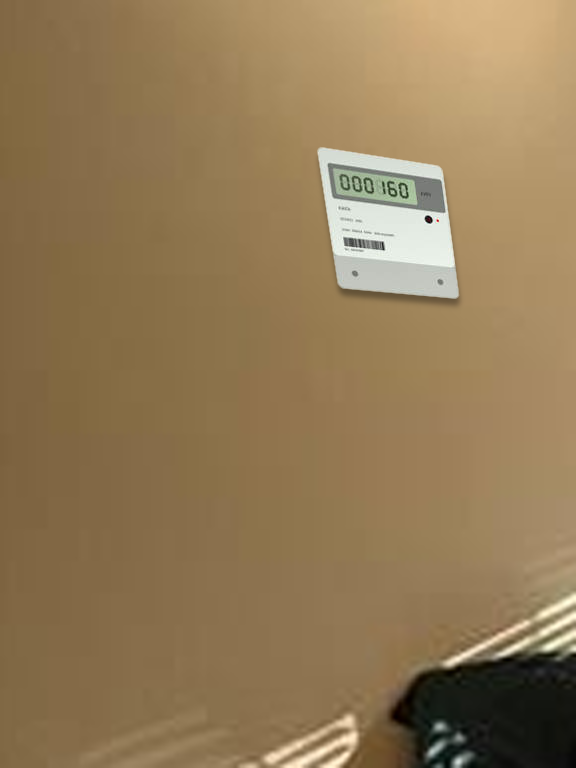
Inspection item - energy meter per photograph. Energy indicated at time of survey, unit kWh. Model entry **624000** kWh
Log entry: **160** kWh
